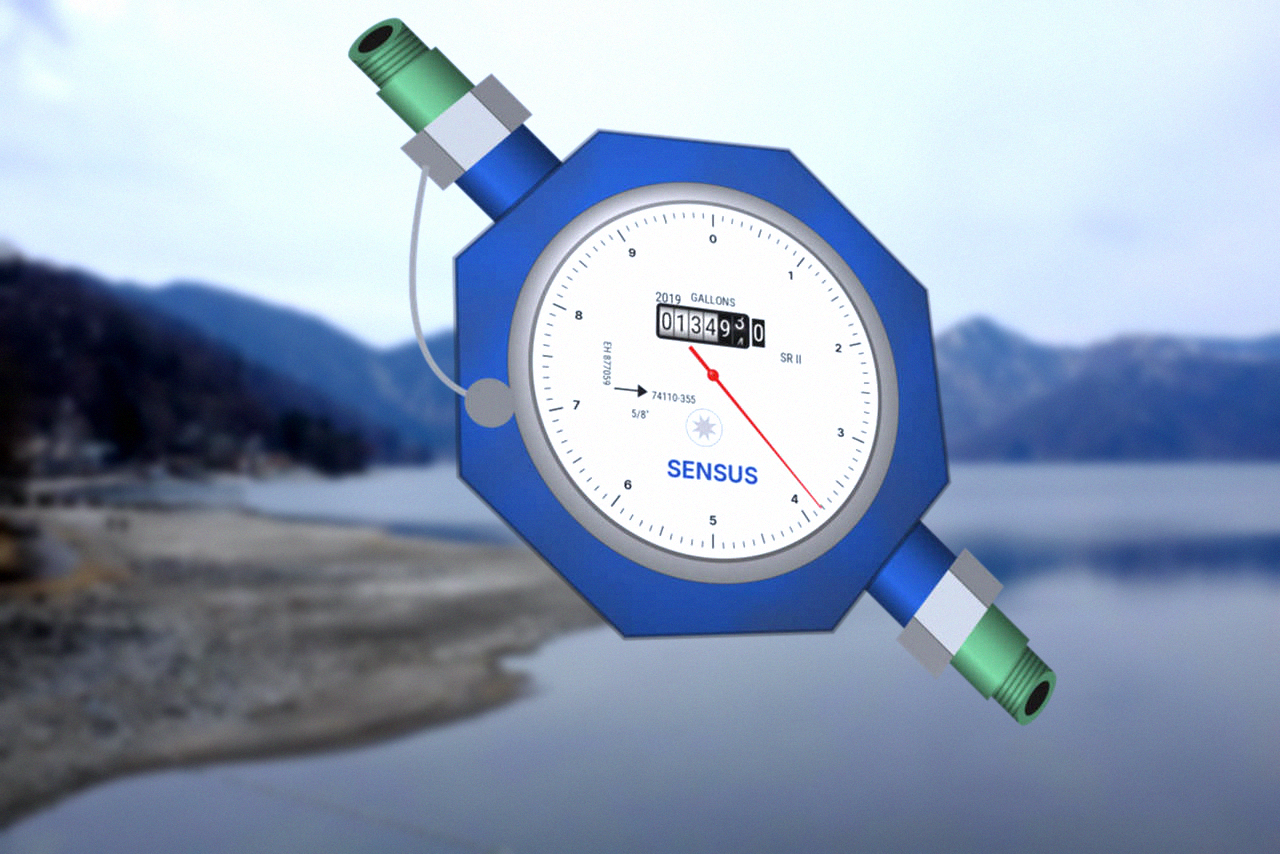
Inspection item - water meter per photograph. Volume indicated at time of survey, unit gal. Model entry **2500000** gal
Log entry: **134933.8** gal
